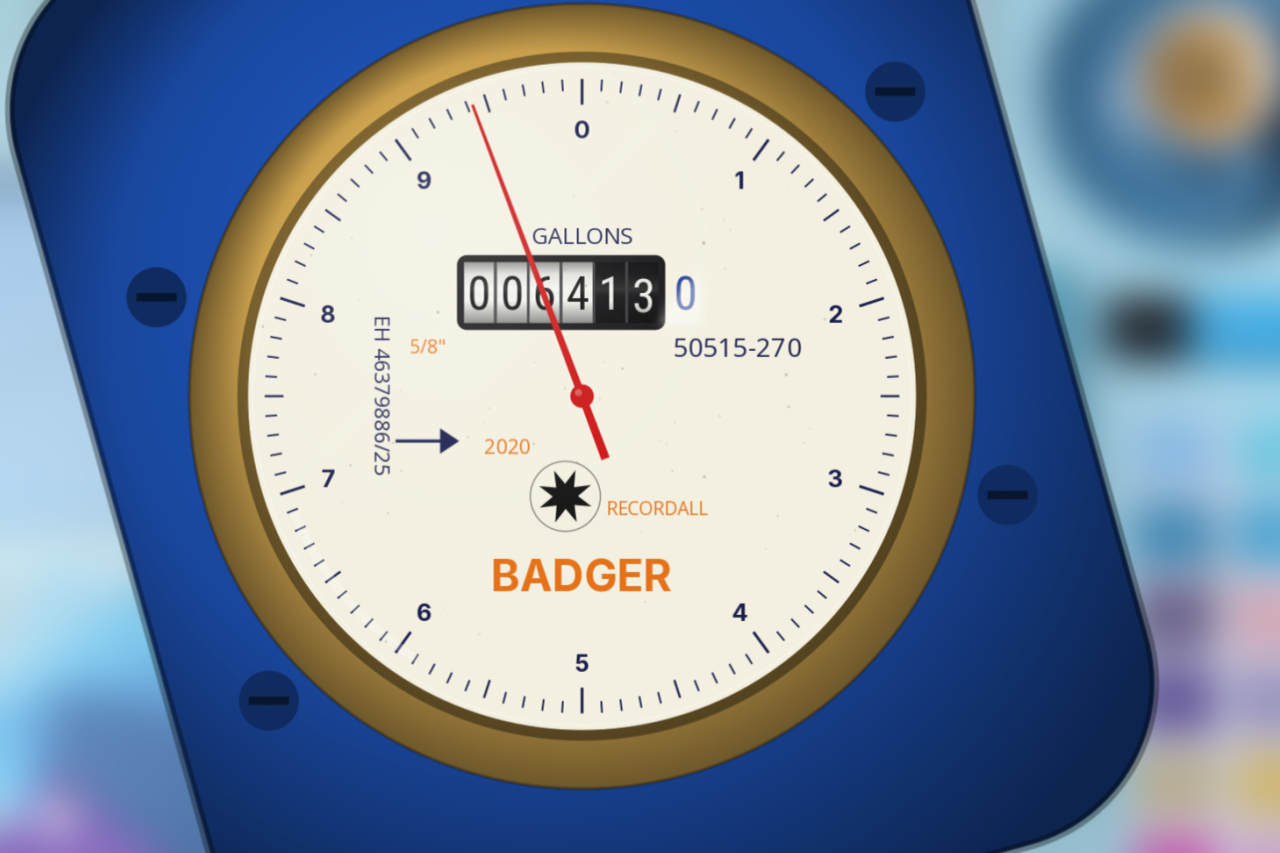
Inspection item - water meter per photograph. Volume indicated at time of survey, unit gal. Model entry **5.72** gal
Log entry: **64129.4** gal
